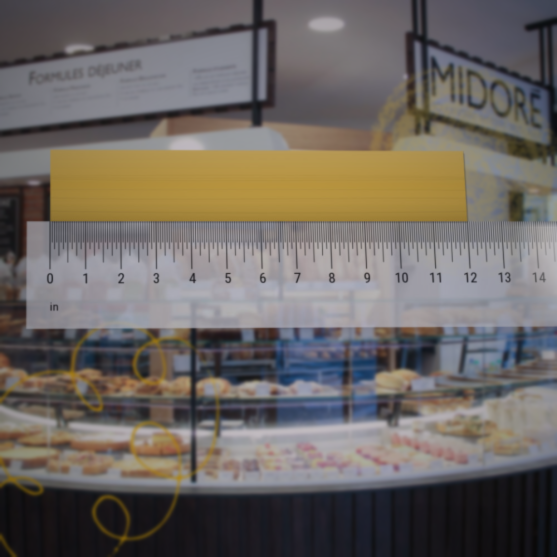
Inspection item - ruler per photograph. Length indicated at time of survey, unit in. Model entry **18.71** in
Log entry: **12** in
